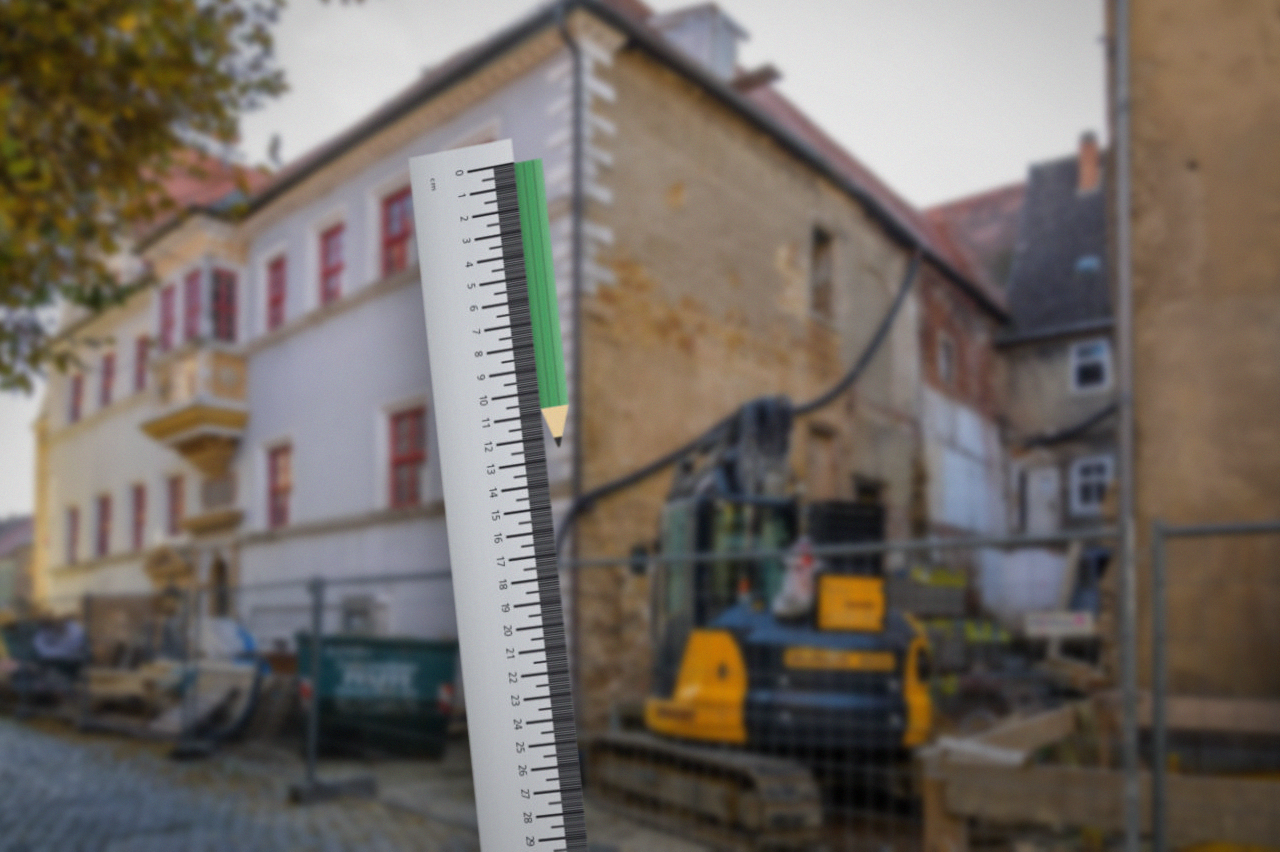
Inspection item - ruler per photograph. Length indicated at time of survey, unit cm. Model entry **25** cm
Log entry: **12.5** cm
